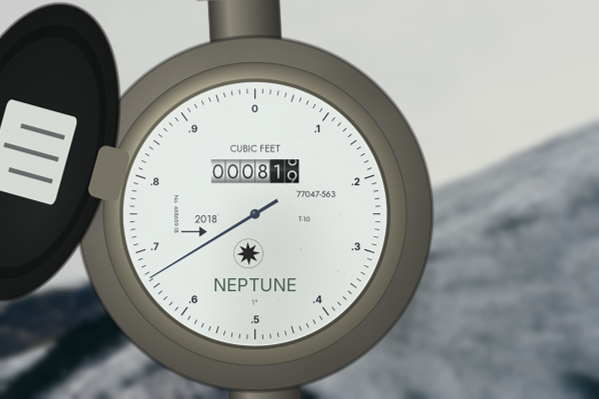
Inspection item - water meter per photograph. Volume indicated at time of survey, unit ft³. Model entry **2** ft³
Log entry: **818.66** ft³
